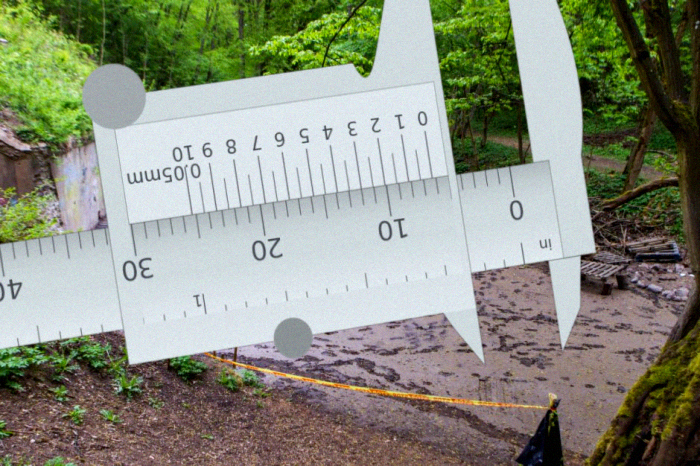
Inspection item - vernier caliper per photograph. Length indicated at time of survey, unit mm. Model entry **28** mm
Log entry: **6.3** mm
